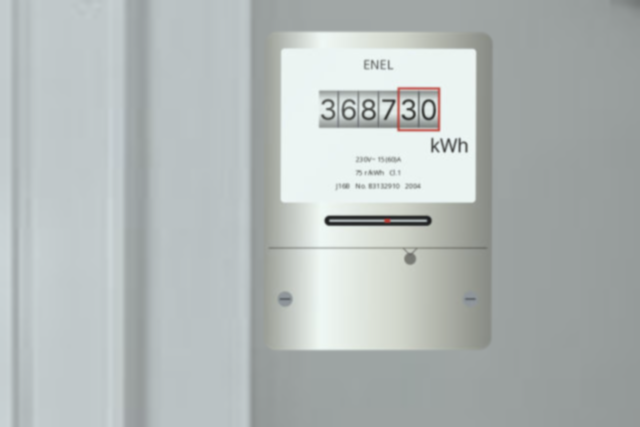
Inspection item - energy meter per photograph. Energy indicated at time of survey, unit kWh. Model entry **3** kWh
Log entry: **3687.30** kWh
